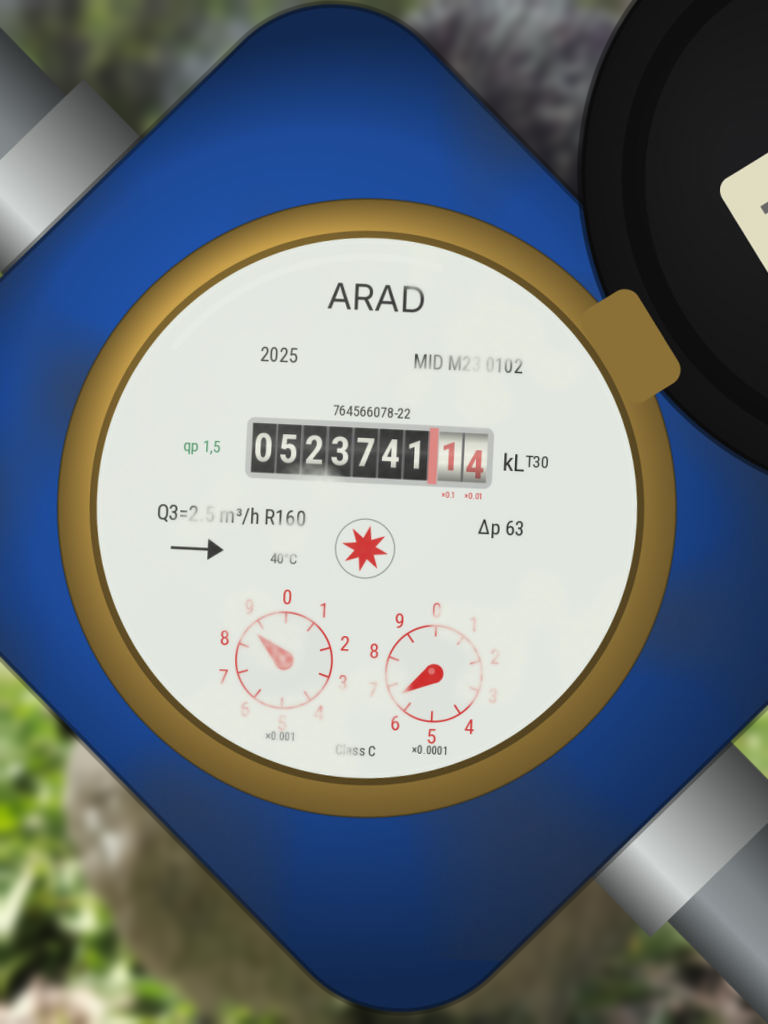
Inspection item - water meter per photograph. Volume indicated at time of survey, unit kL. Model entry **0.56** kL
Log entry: **523741.1386** kL
